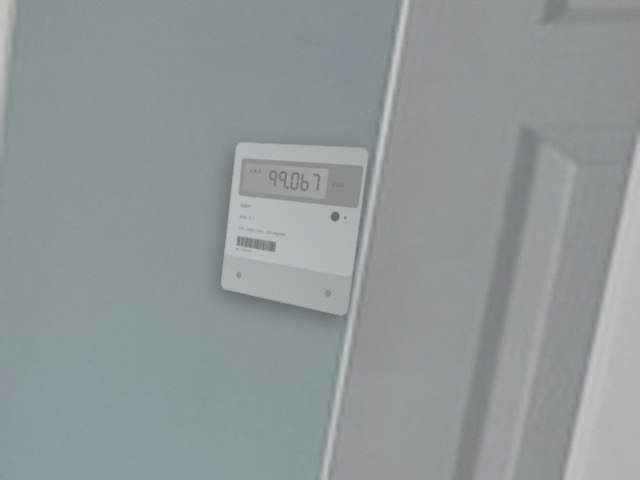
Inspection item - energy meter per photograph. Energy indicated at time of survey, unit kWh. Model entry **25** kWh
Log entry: **99.067** kWh
